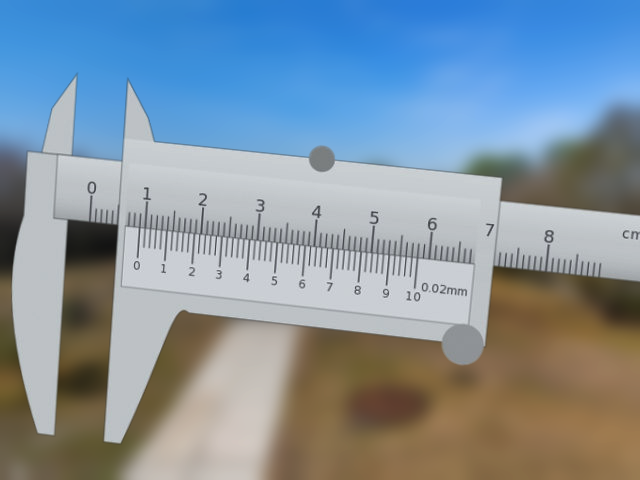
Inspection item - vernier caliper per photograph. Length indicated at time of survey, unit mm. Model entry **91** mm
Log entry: **9.0** mm
